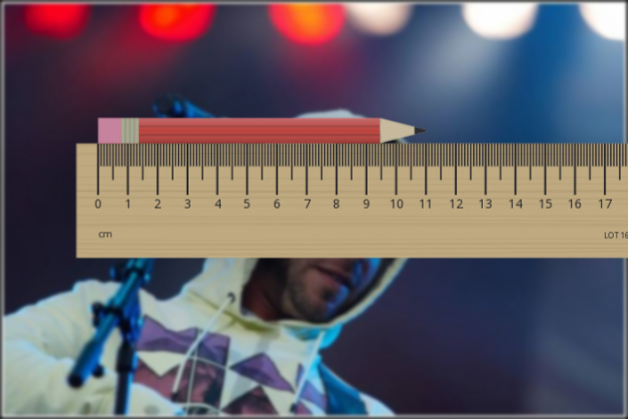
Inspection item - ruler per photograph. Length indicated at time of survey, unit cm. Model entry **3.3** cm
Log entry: **11** cm
